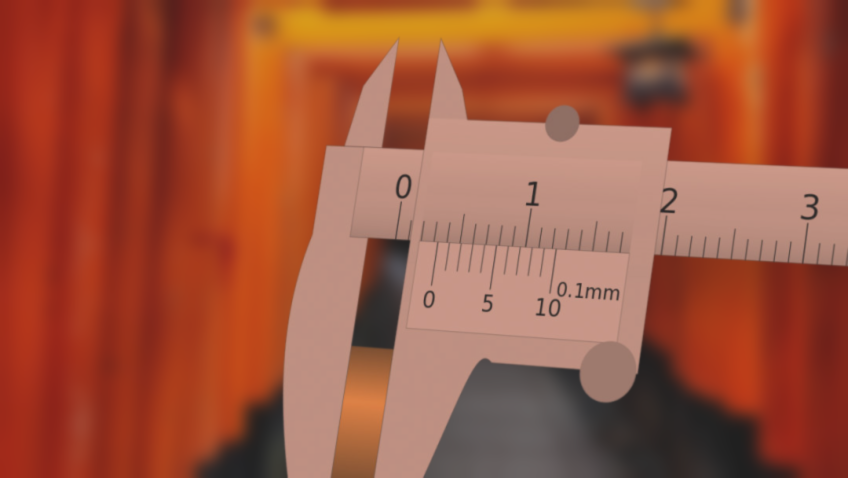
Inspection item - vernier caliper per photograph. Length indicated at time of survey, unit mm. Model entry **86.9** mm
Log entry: **3.3** mm
